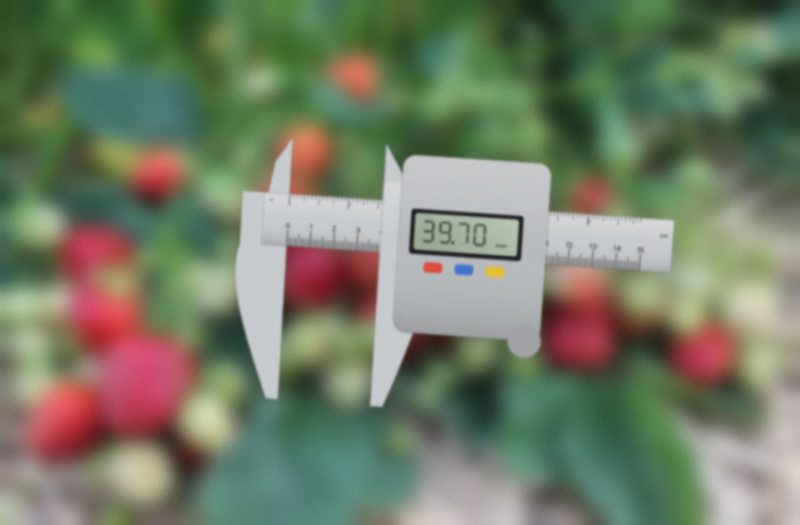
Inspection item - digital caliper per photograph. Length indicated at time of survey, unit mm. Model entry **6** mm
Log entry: **39.70** mm
